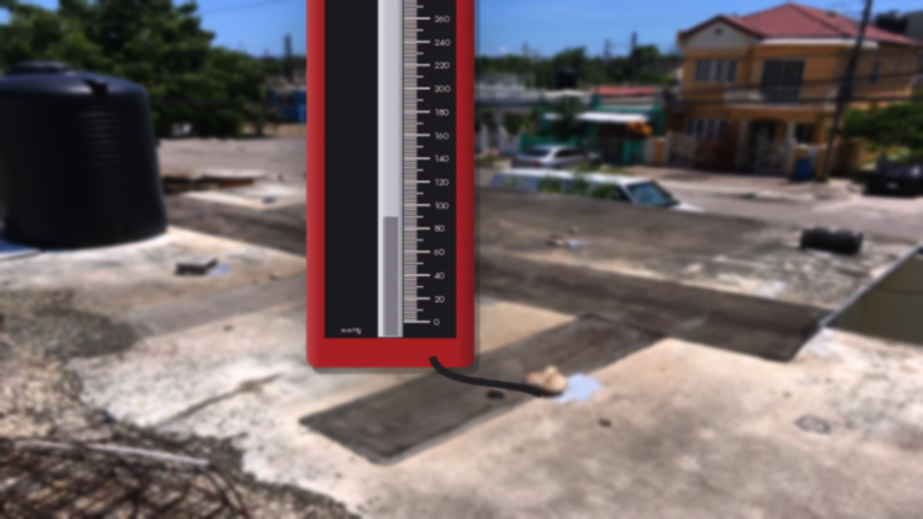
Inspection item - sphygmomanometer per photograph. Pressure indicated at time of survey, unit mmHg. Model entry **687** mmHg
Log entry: **90** mmHg
